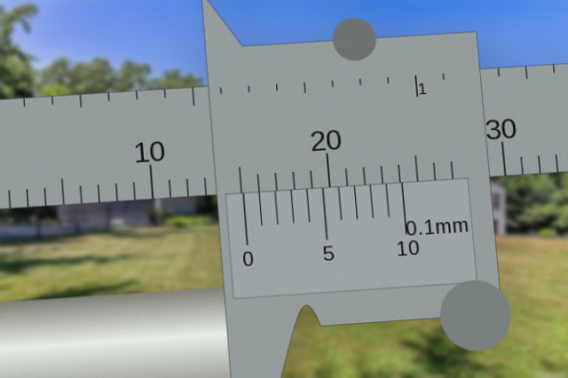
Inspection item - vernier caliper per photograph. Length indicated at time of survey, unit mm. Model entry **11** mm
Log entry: **15.1** mm
